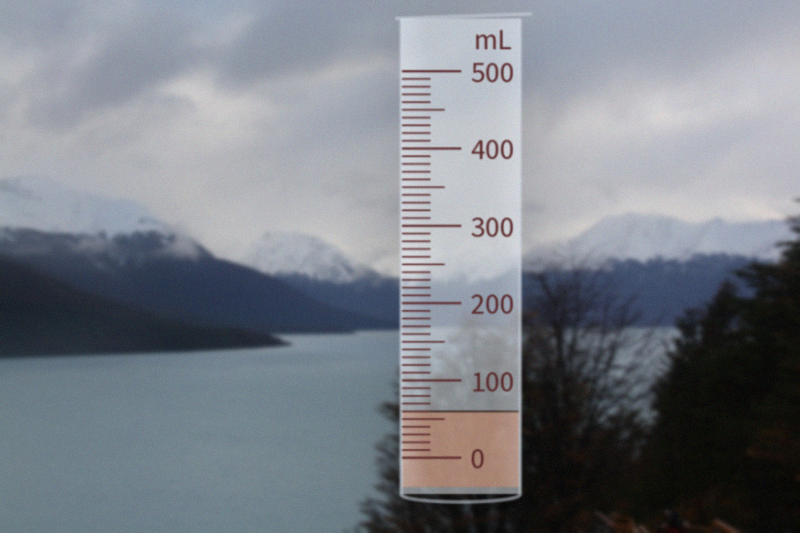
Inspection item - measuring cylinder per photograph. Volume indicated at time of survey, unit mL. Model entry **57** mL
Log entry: **60** mL
